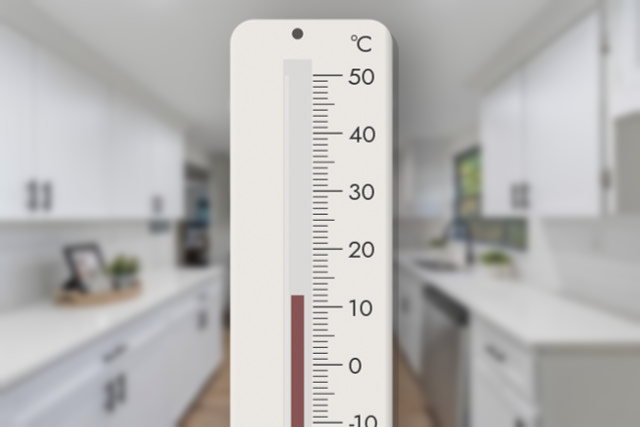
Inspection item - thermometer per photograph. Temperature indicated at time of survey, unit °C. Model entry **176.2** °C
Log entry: **12** °C
